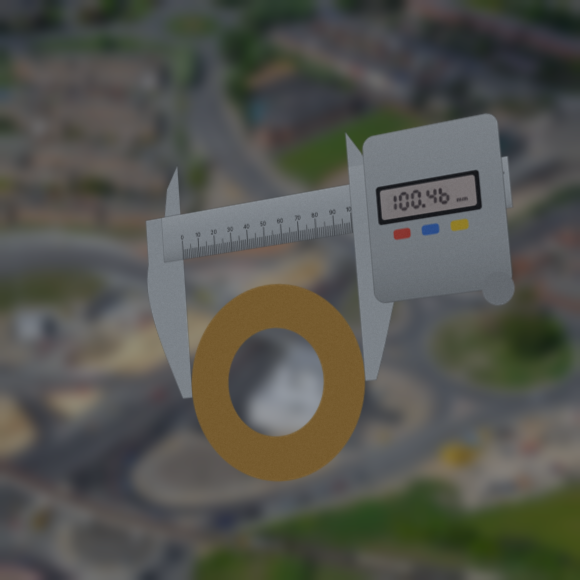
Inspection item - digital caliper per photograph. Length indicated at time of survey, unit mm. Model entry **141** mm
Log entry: **100.46** mm
